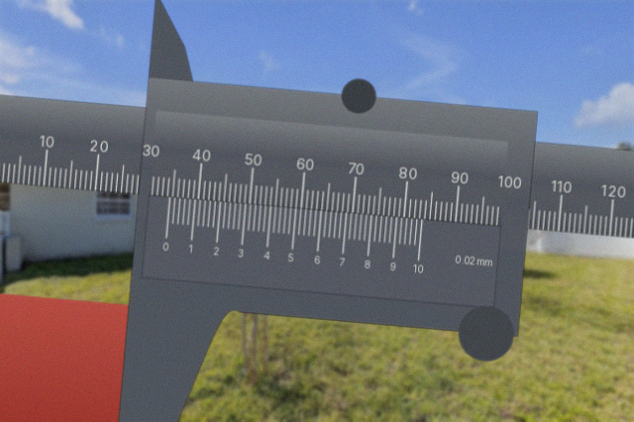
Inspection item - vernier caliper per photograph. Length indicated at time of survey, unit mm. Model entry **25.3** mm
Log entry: **34.5** mm
